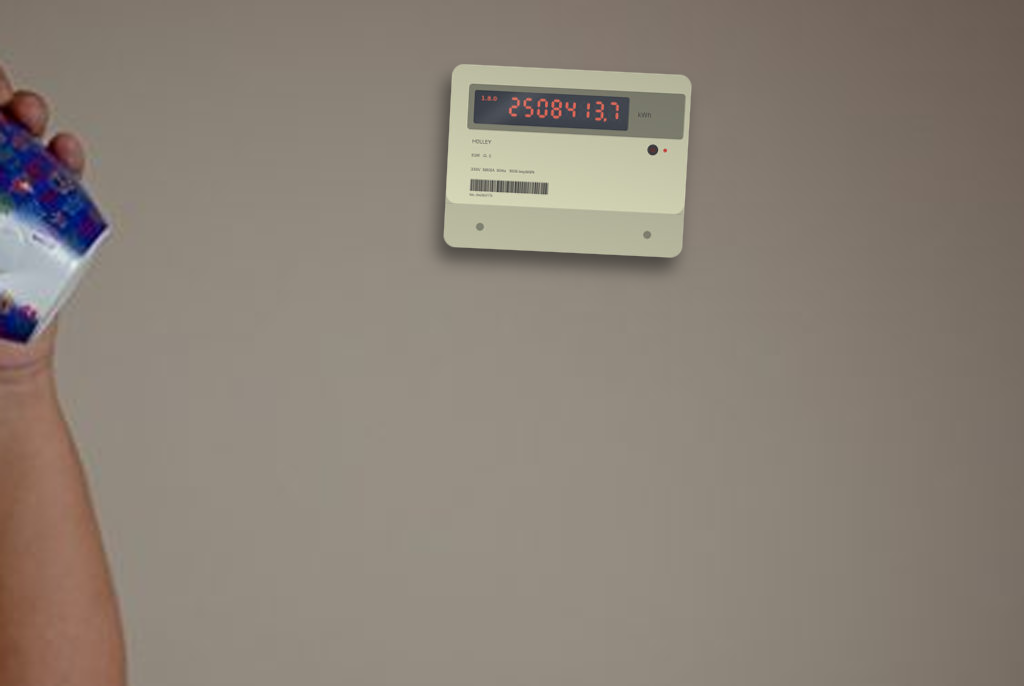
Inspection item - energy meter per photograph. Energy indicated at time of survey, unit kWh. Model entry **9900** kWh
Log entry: **2508413.7** kWh
